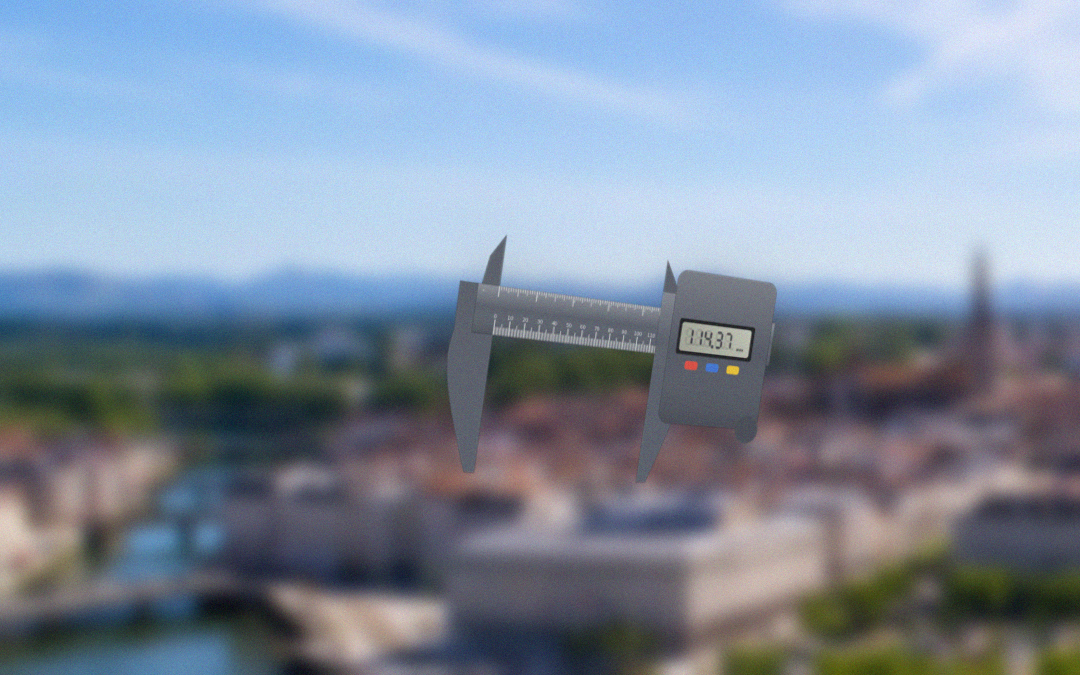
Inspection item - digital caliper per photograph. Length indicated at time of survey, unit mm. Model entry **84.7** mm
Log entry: **114.37** mm
